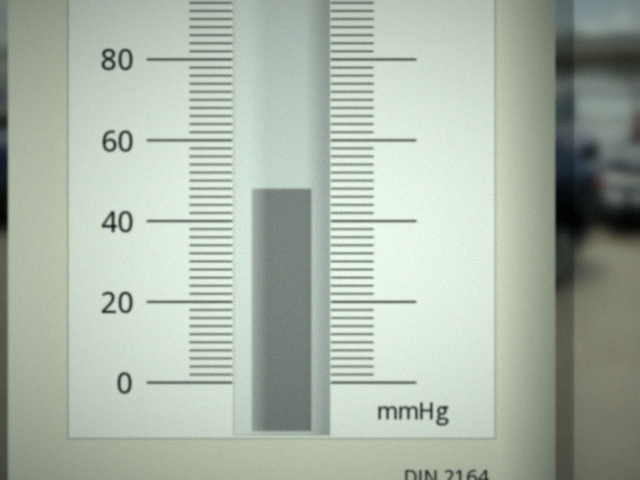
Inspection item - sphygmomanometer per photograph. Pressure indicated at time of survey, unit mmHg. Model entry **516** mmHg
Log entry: **48** mmHg
